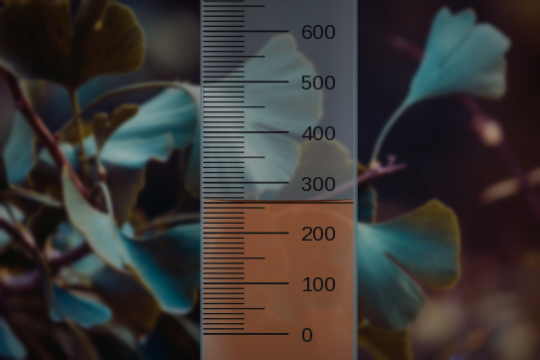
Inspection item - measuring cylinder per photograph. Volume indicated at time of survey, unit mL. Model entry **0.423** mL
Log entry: **260** mL
